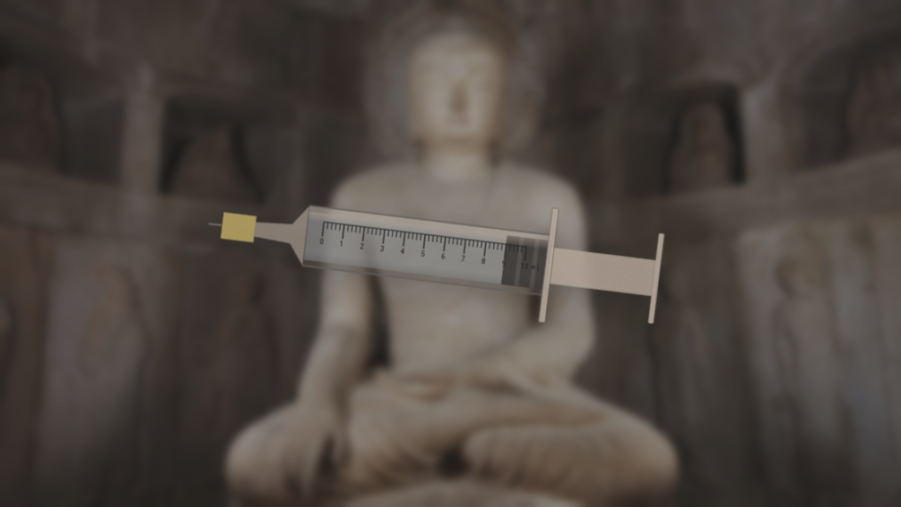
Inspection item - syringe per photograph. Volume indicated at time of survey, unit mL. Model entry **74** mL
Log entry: **9** mL
